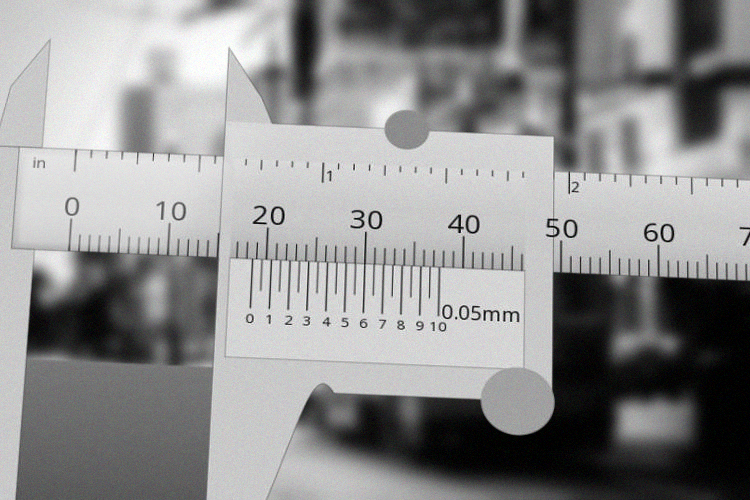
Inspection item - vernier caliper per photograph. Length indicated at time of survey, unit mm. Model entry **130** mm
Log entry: **18.6** mm
